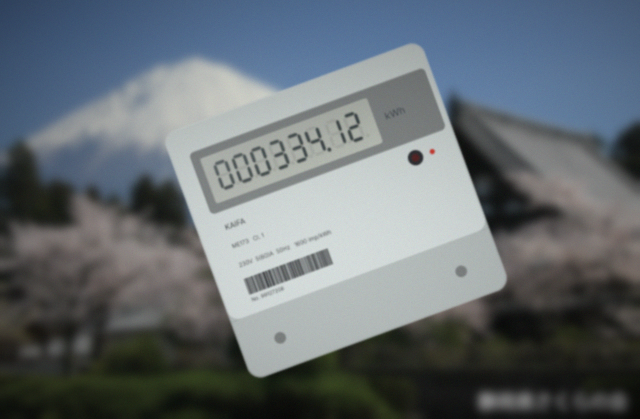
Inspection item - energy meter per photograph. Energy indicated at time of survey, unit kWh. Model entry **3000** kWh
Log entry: **334.12** kWh
